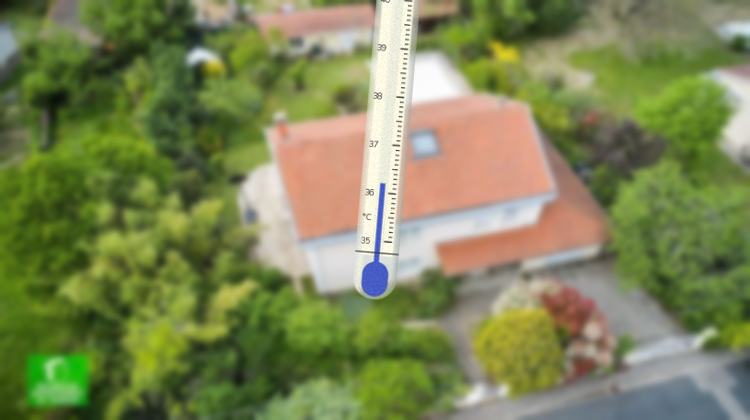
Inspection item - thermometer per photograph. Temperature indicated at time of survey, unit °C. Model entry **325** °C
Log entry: **36.2** °C
